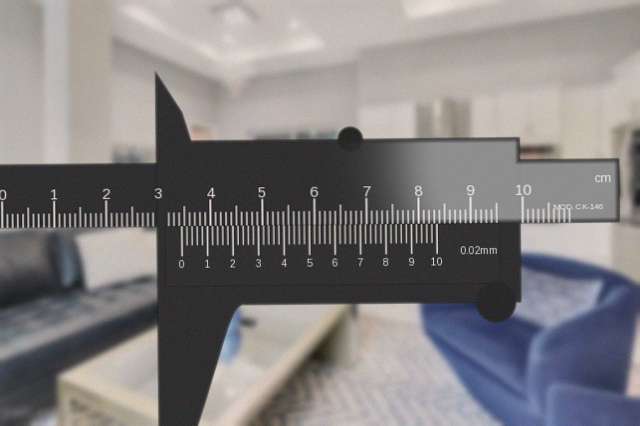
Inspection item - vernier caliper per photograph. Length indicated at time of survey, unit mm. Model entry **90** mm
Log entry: **34.5** mm
